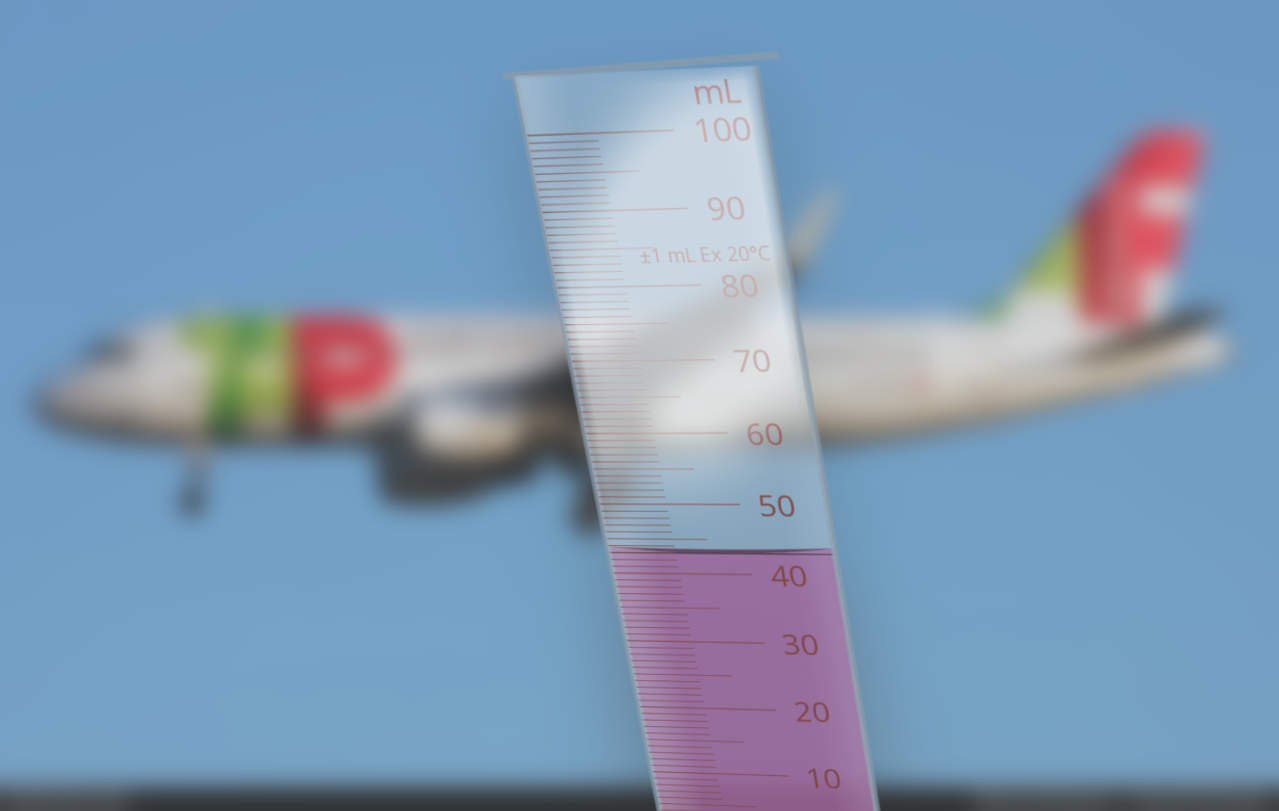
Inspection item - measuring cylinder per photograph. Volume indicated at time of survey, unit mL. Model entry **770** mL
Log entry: **43** mL
